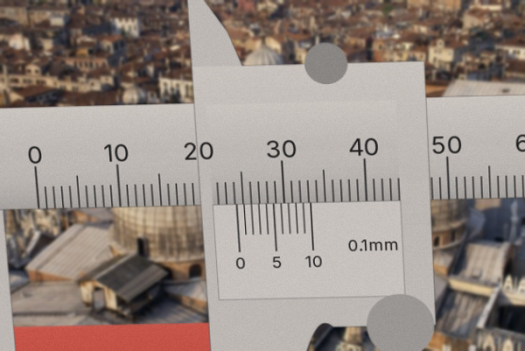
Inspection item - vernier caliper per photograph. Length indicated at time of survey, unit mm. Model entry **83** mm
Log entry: **24.2** mm
